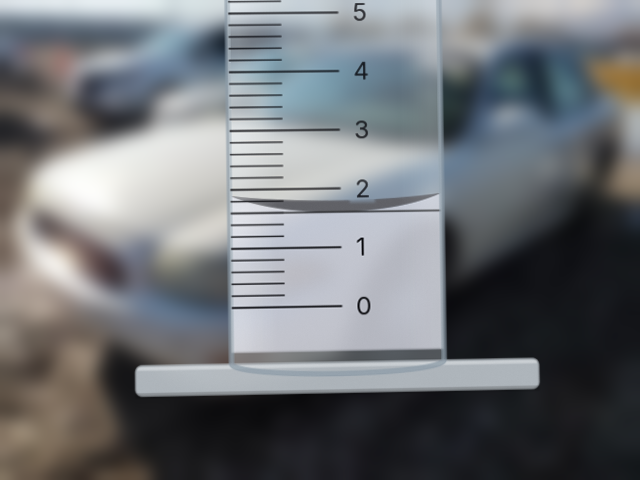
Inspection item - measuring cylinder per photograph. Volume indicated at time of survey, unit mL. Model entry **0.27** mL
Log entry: **1.6** mL
